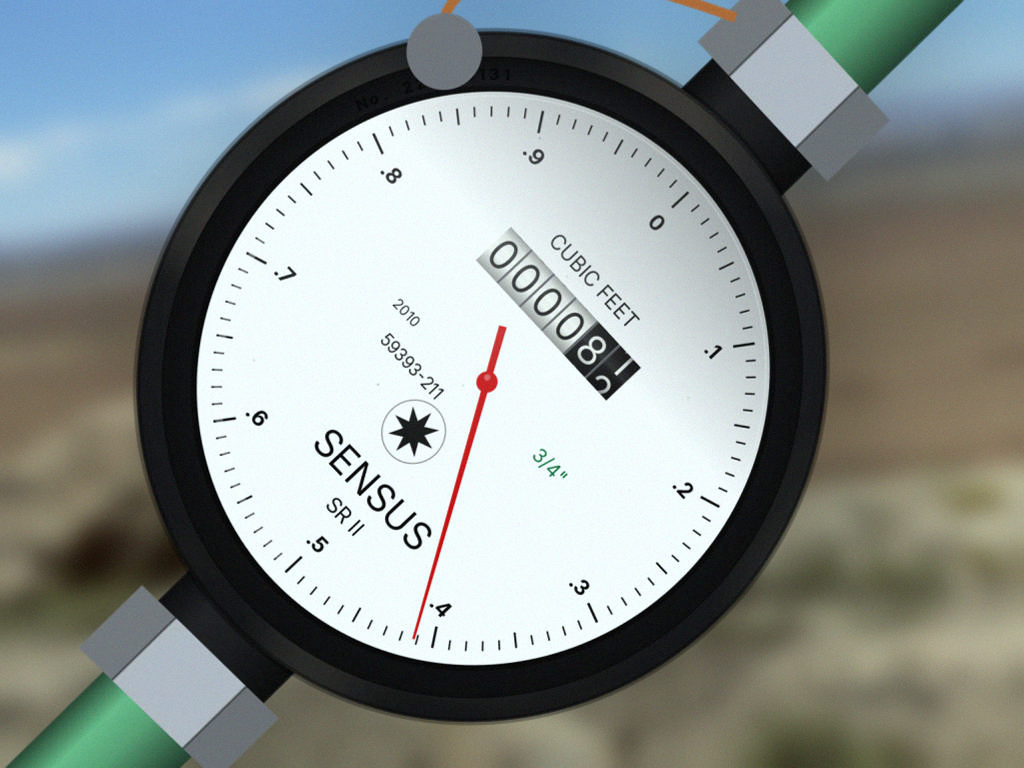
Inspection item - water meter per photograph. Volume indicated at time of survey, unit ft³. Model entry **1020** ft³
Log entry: **81.41** ft³
